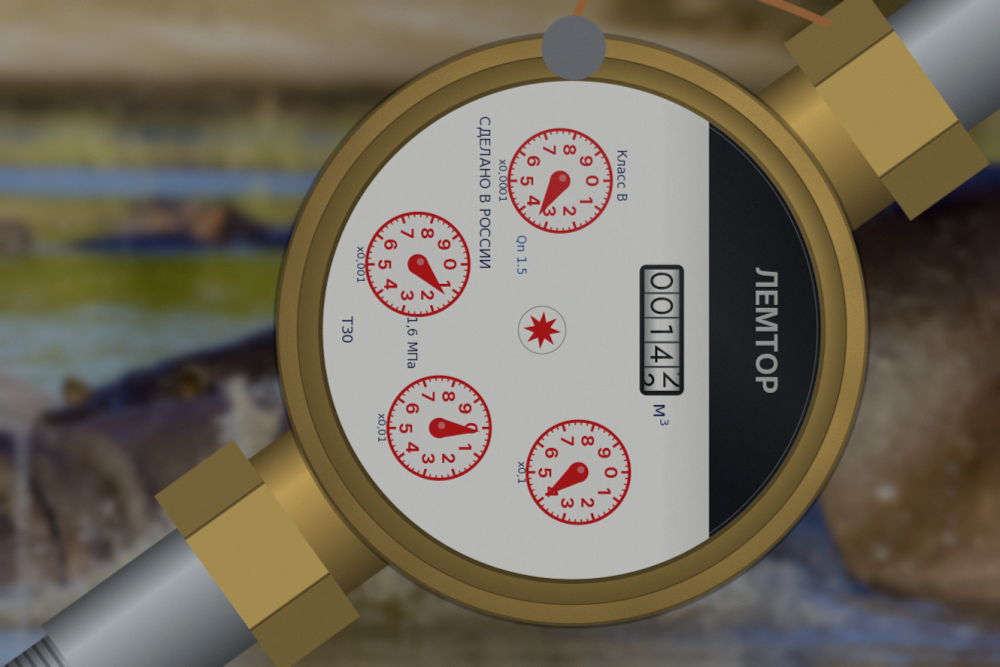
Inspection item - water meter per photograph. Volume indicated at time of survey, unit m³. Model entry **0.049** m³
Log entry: **142.4013** m³
